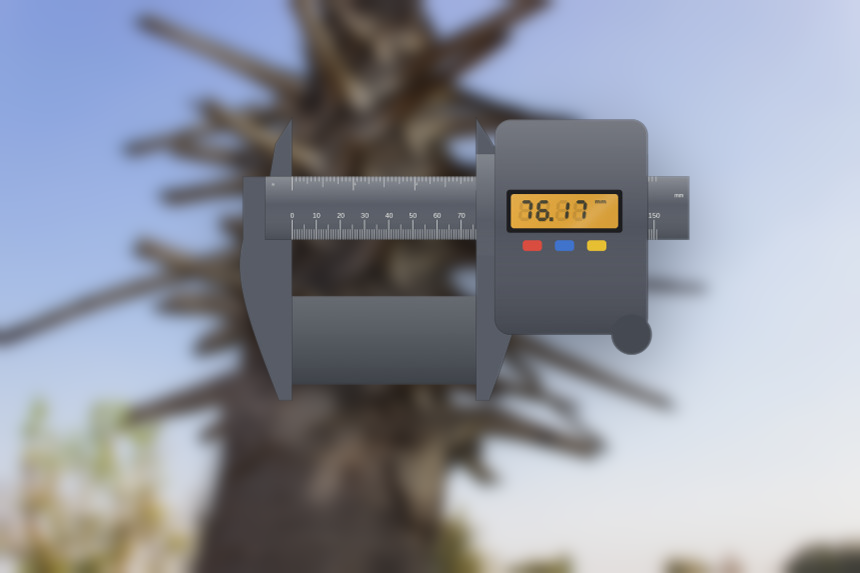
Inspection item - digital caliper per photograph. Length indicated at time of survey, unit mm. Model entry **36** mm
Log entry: **76.17** mm
